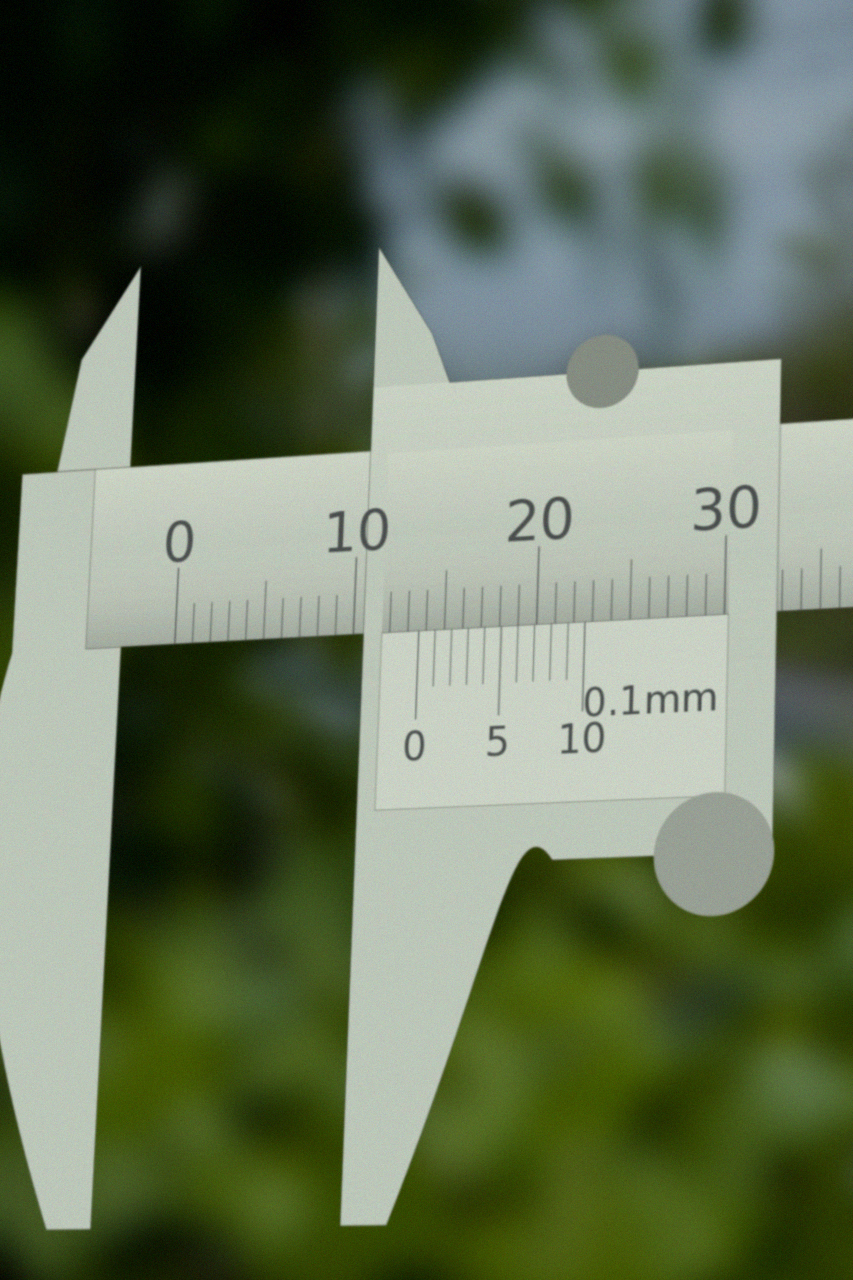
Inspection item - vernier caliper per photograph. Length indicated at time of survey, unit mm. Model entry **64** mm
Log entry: **13.6** mm
